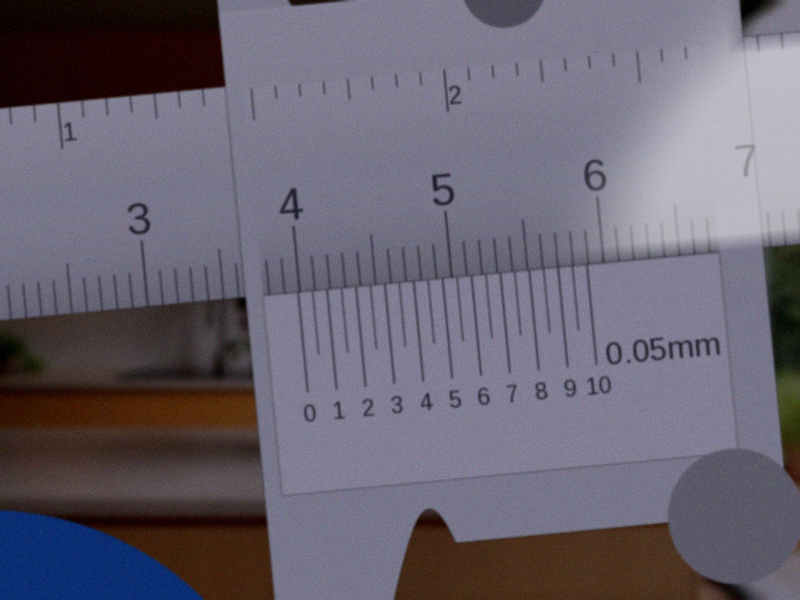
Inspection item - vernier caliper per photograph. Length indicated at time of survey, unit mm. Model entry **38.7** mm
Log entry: **39.9** mm
